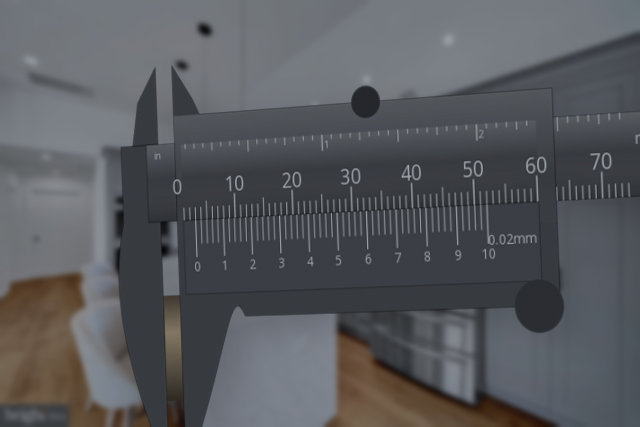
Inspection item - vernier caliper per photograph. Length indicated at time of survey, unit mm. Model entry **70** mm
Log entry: **3.0** mm
